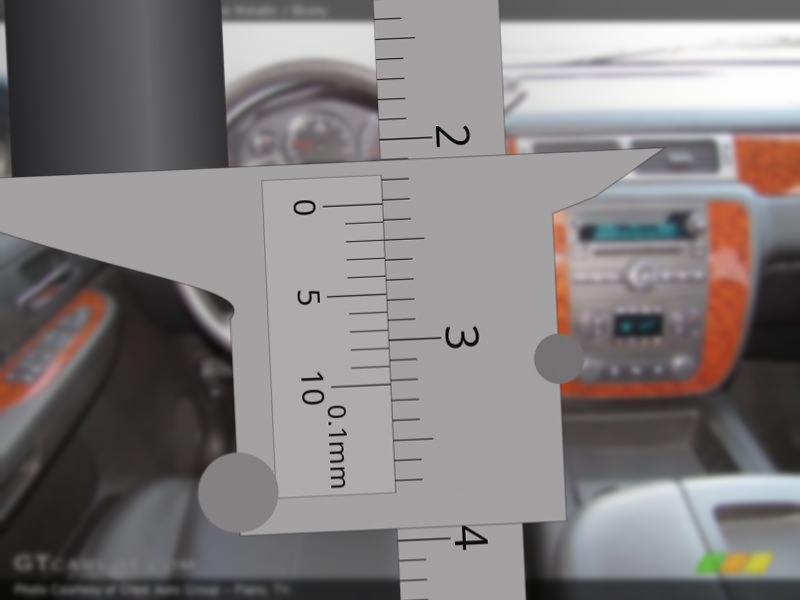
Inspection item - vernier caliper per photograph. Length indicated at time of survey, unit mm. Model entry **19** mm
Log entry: **23.2** mm
